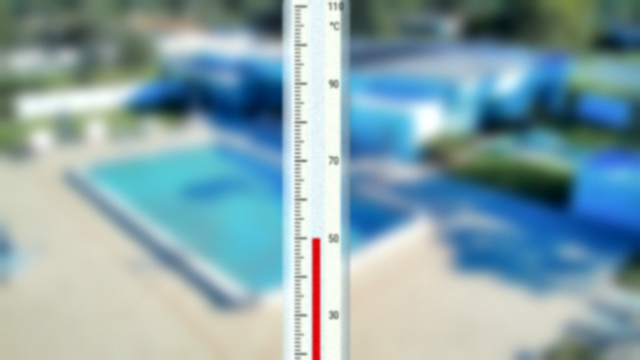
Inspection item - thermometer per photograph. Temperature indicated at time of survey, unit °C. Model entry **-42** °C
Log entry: **50** °C
